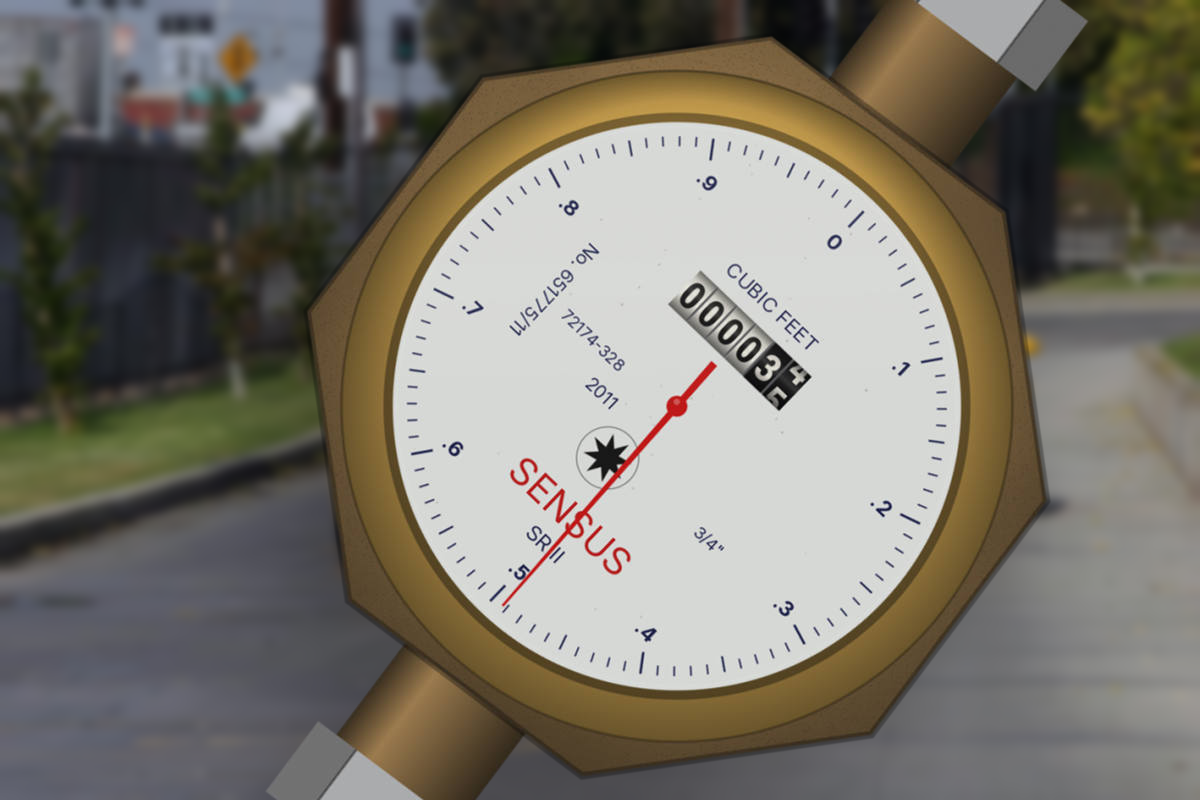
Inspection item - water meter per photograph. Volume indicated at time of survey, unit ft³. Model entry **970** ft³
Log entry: **34.49** ft³
